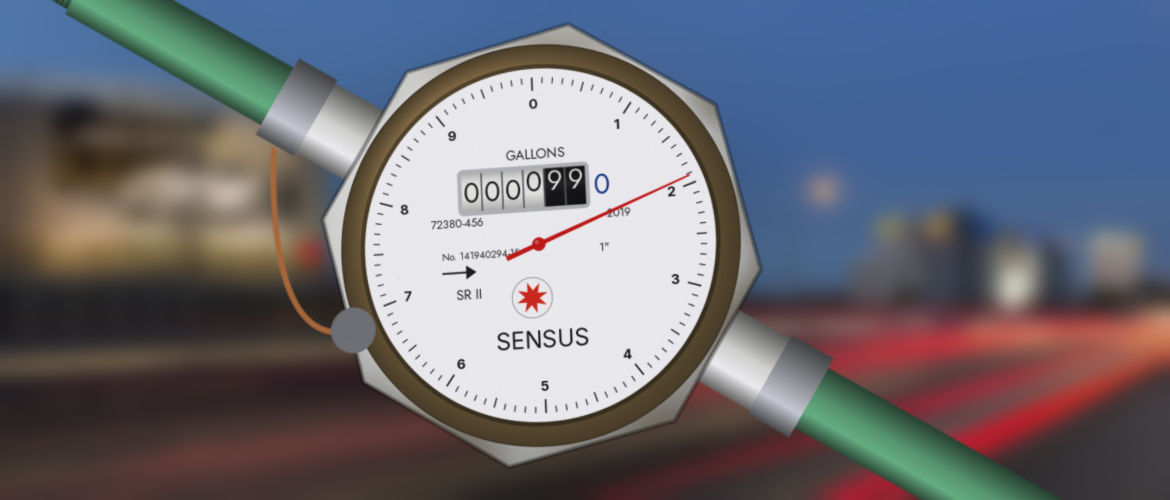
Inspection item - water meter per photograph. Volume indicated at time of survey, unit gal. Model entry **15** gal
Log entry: **991.9** gal
